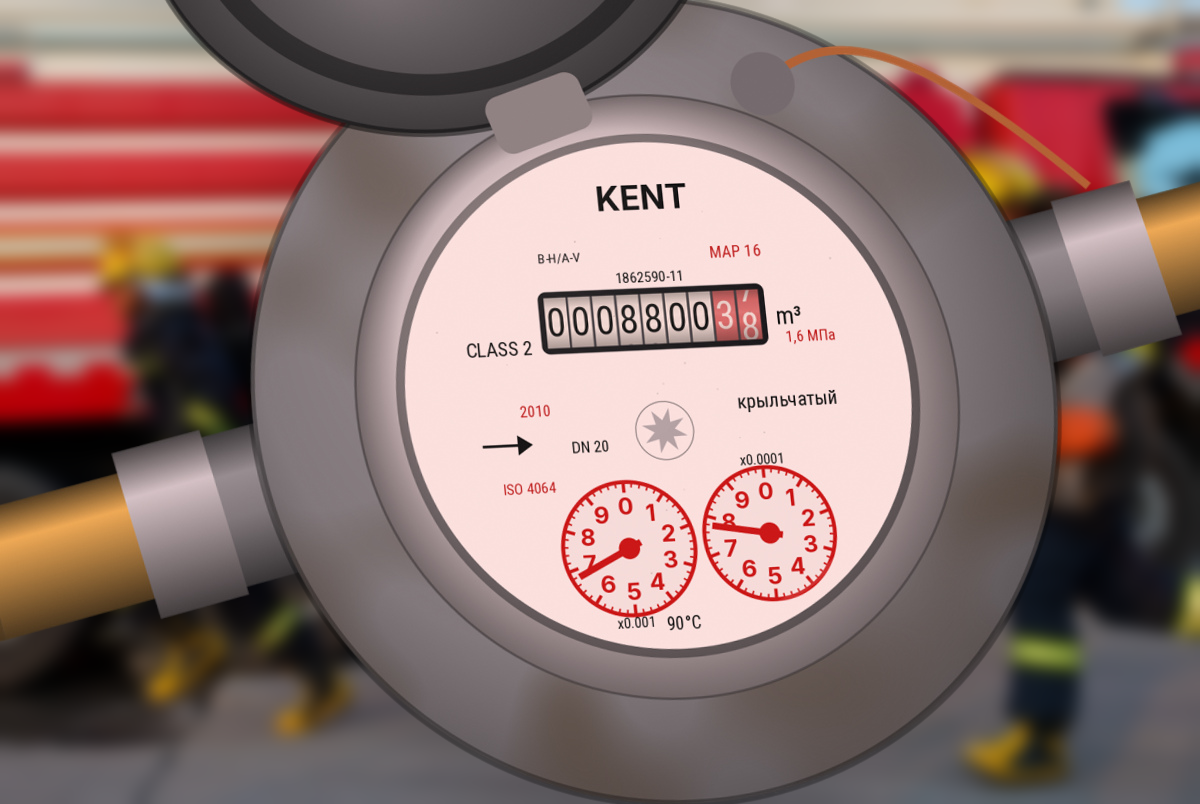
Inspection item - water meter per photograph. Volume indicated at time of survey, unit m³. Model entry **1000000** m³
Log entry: **8800.3767** m³
